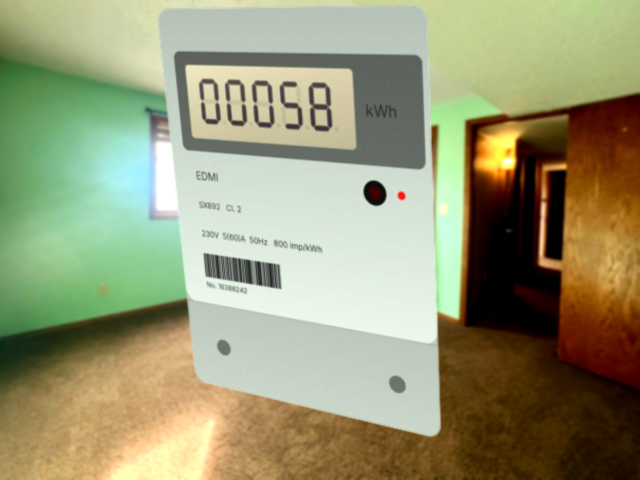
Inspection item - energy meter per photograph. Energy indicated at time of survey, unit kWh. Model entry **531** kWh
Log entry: **58** kWh
